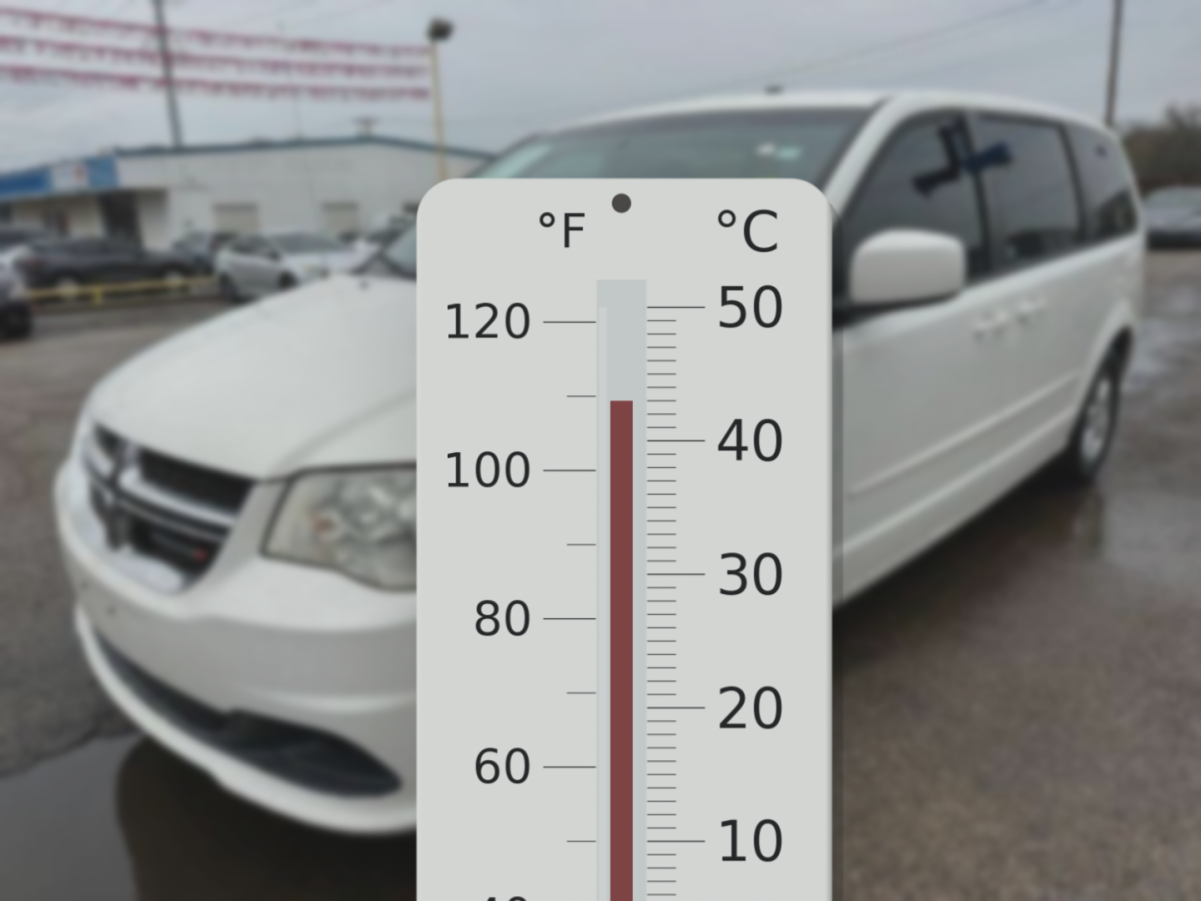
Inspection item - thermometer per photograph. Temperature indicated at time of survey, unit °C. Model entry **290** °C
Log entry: **43** °C
